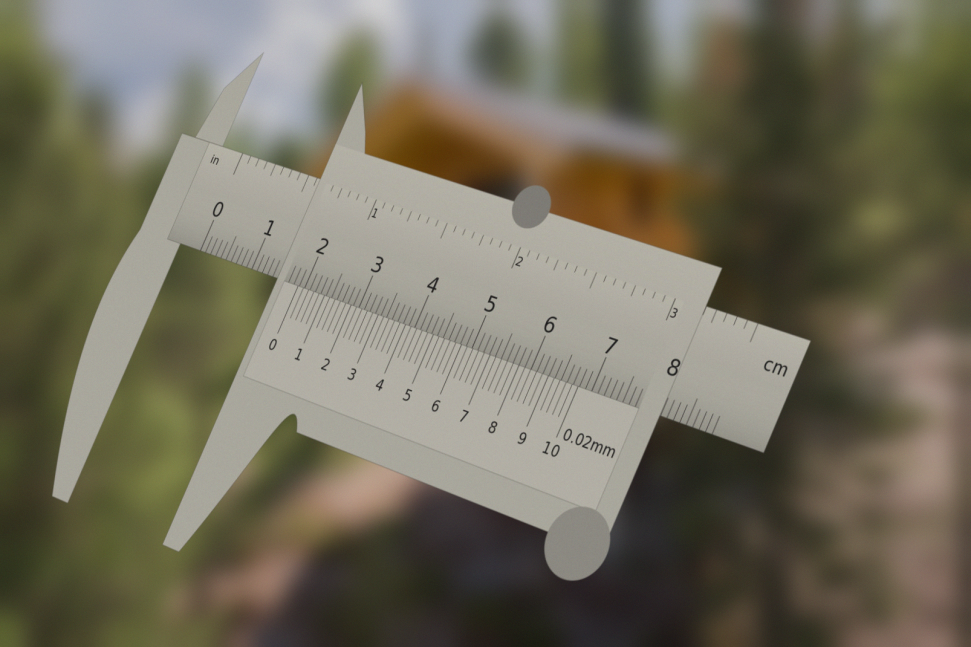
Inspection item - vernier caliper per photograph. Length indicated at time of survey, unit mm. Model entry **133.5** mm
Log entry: **18.8** mm
